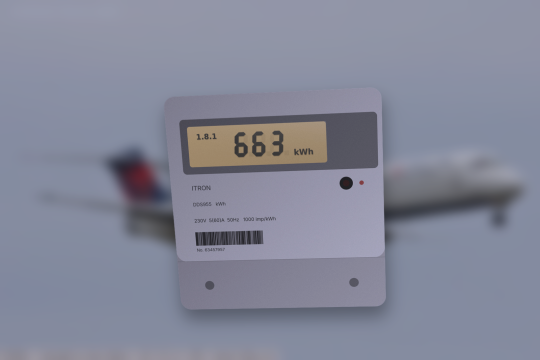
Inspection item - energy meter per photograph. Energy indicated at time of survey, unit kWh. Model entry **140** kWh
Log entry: **663** kWh
